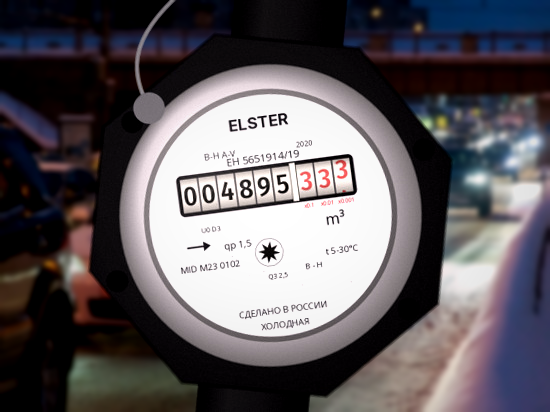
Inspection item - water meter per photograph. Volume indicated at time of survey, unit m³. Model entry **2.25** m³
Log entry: **4895.333** m³
